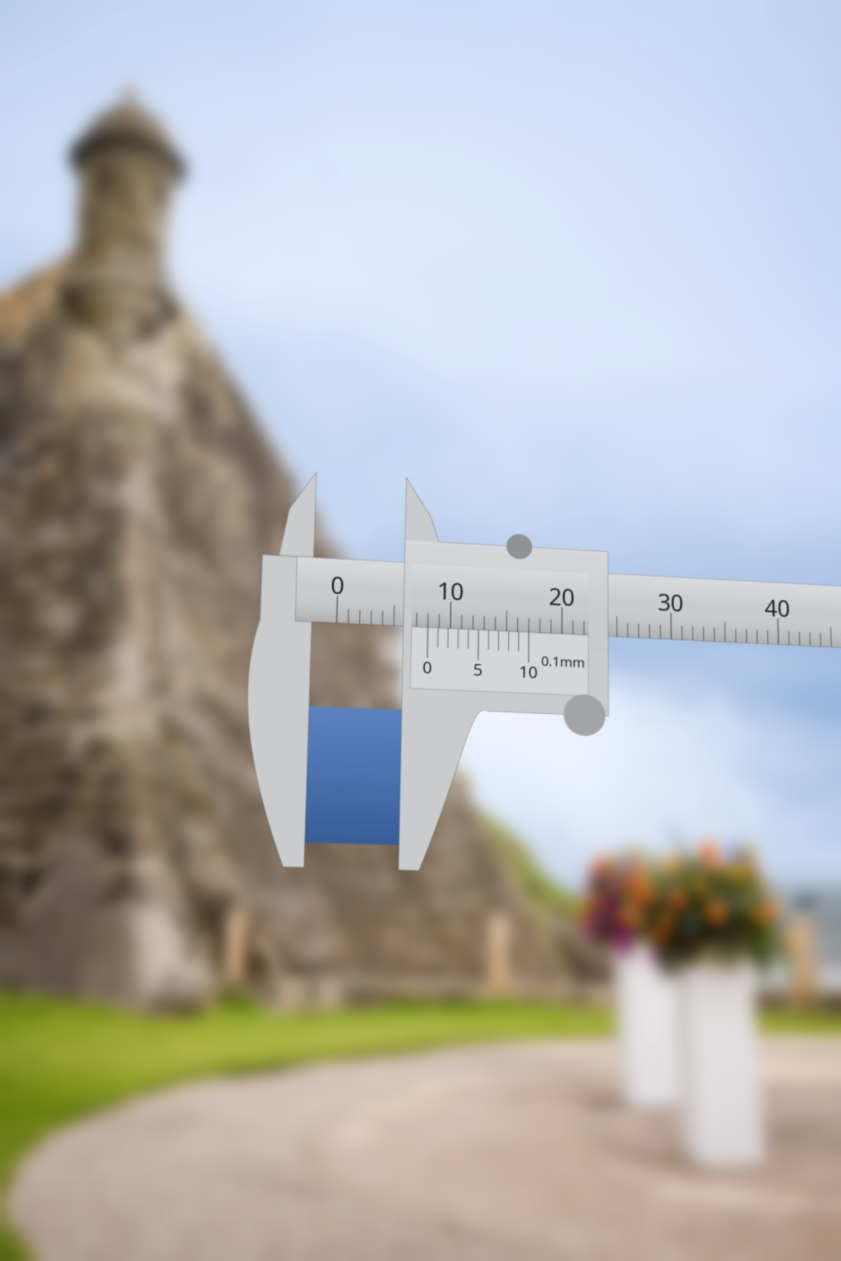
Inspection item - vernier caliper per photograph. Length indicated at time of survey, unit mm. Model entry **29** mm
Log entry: **8.0** mm
